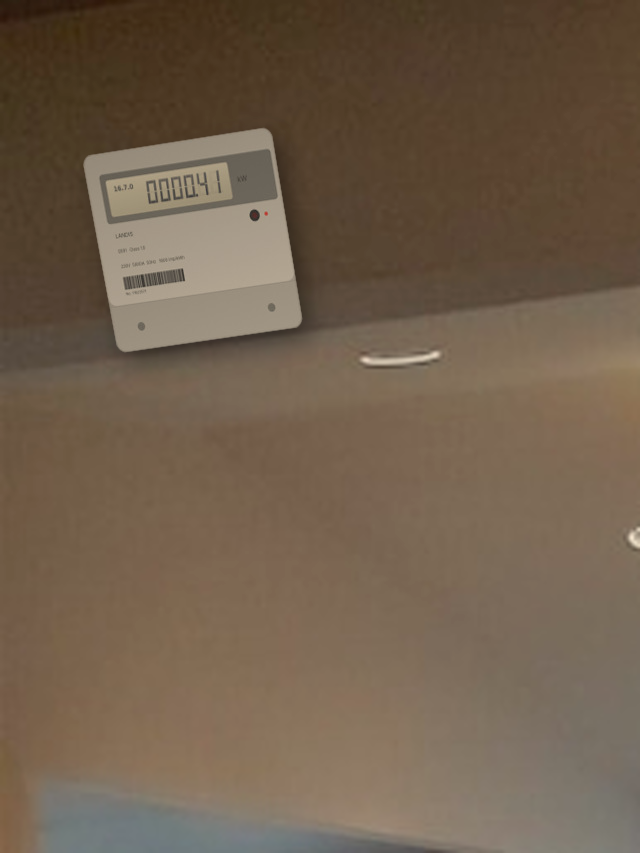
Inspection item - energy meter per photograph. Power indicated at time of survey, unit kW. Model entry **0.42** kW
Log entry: **0.41** kW
